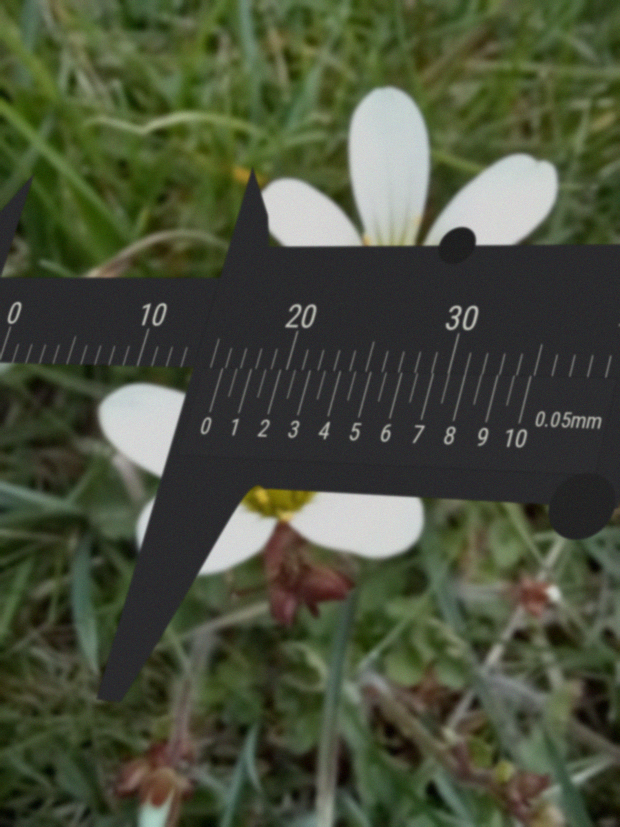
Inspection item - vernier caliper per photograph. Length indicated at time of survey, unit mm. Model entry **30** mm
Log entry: **15.8** mm
